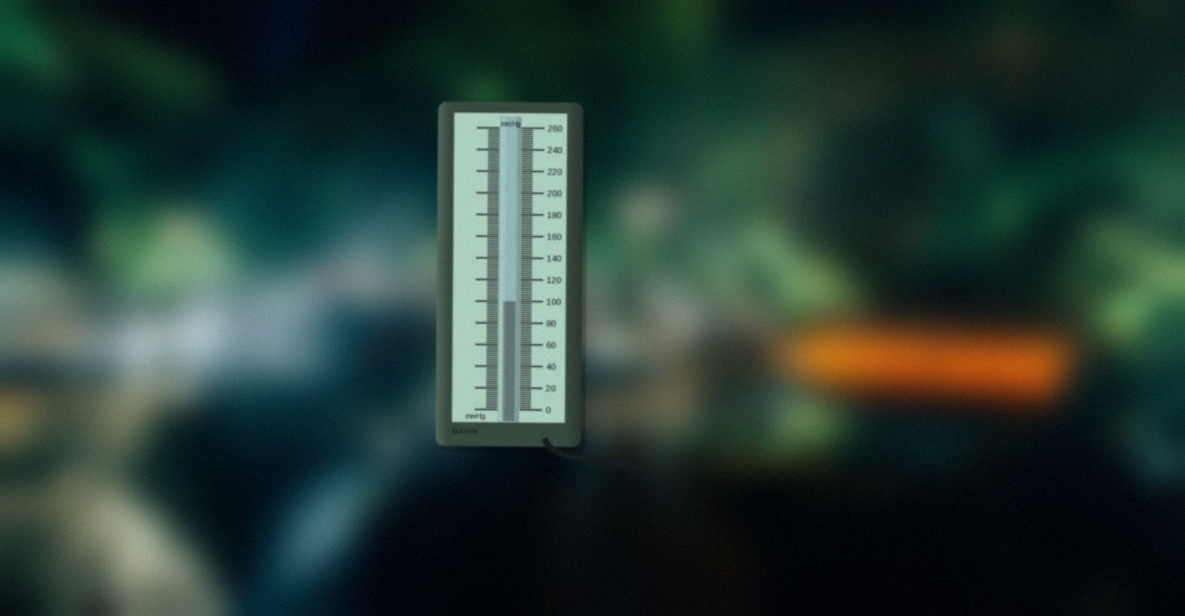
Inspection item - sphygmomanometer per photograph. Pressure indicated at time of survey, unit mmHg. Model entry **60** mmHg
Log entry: **100** mmHg
